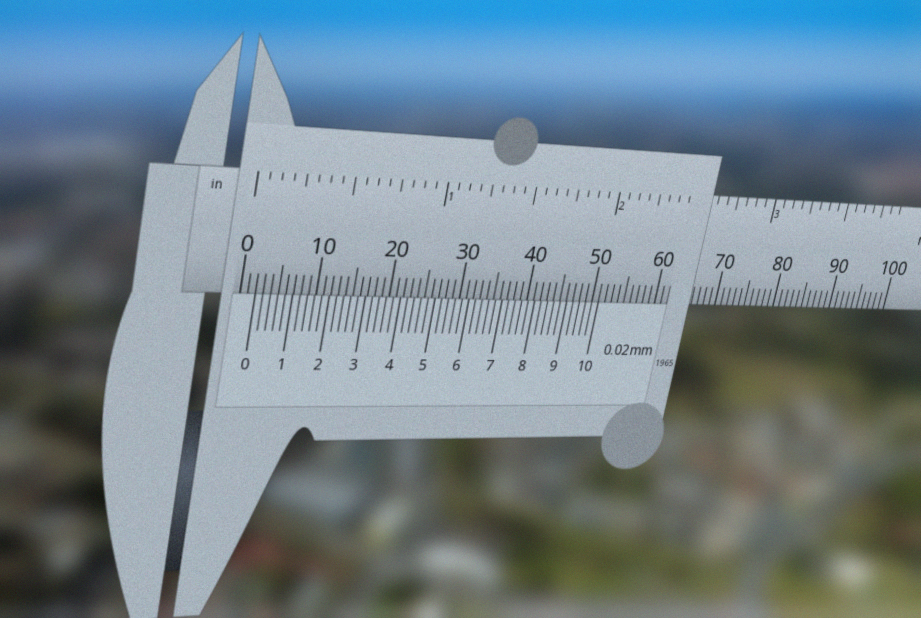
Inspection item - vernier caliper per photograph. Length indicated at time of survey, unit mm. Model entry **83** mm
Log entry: **2.0** mm
